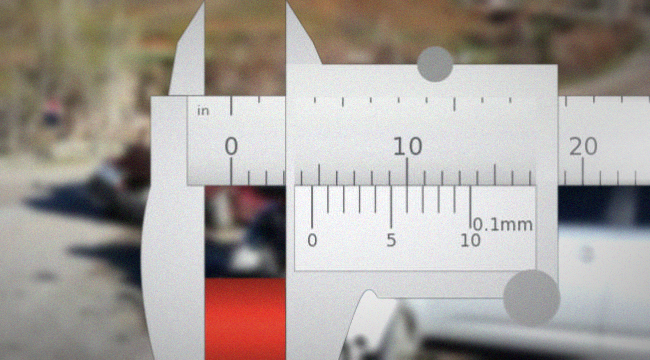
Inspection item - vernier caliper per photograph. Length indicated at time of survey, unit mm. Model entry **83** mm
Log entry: **4.6** mm
